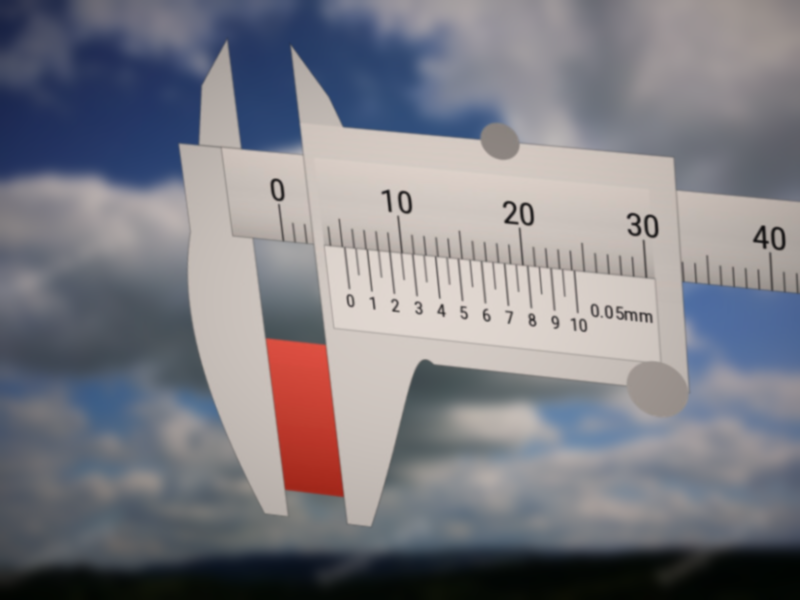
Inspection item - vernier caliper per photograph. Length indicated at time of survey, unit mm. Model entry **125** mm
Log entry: **5.2** mm
